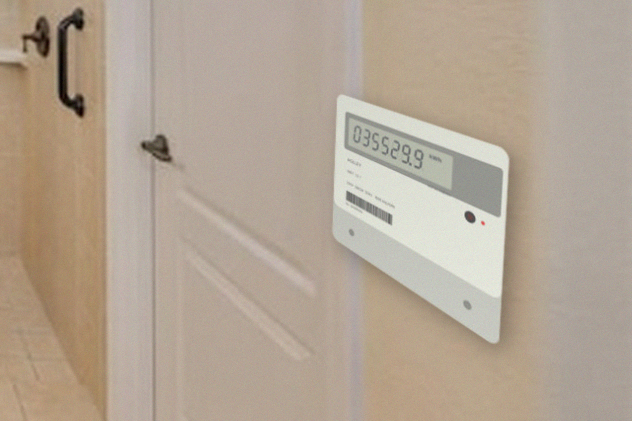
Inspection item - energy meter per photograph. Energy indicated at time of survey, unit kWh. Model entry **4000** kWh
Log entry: **35529.9** kWh
